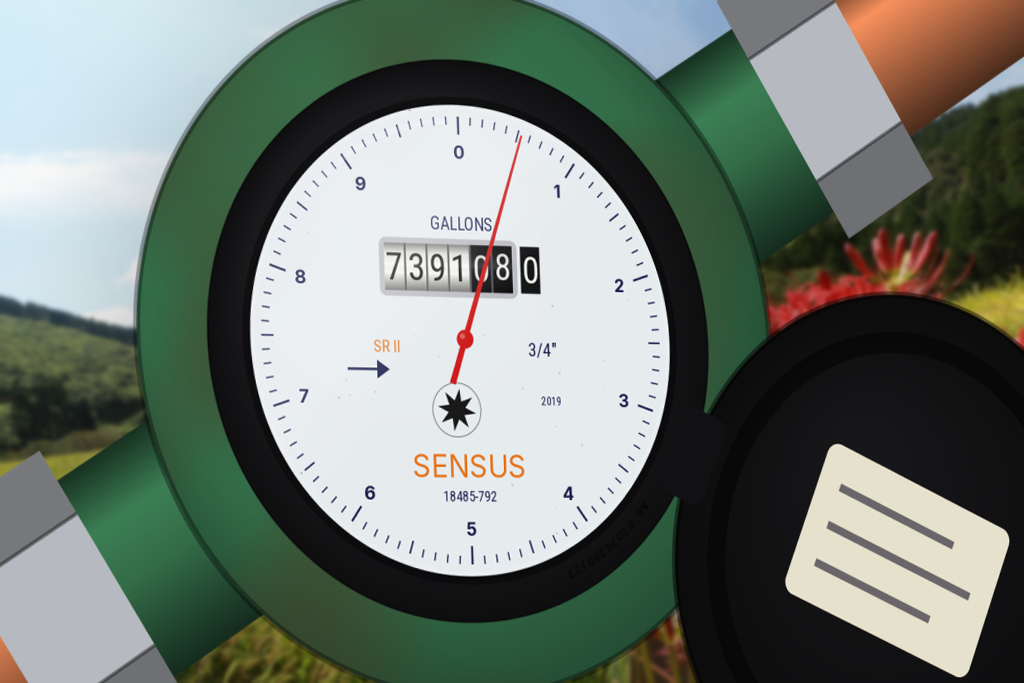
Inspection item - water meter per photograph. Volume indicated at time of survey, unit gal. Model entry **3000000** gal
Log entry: **7391080.5** gal
